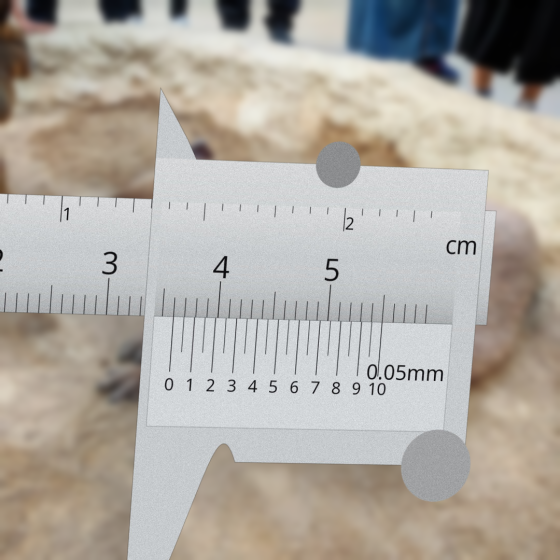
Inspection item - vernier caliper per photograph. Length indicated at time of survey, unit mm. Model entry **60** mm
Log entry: **36.0** mm
